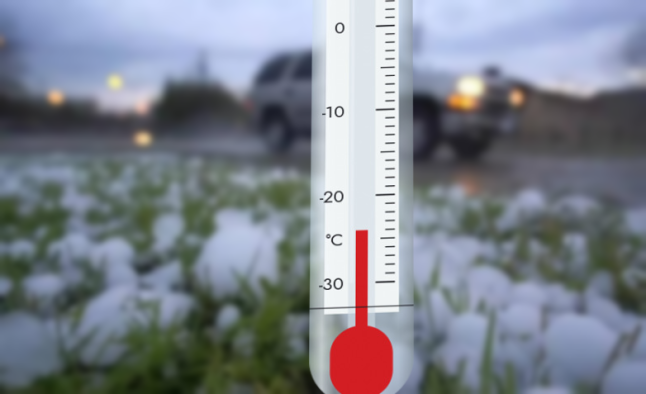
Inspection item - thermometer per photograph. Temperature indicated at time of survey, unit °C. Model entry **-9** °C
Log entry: **-24** °C
